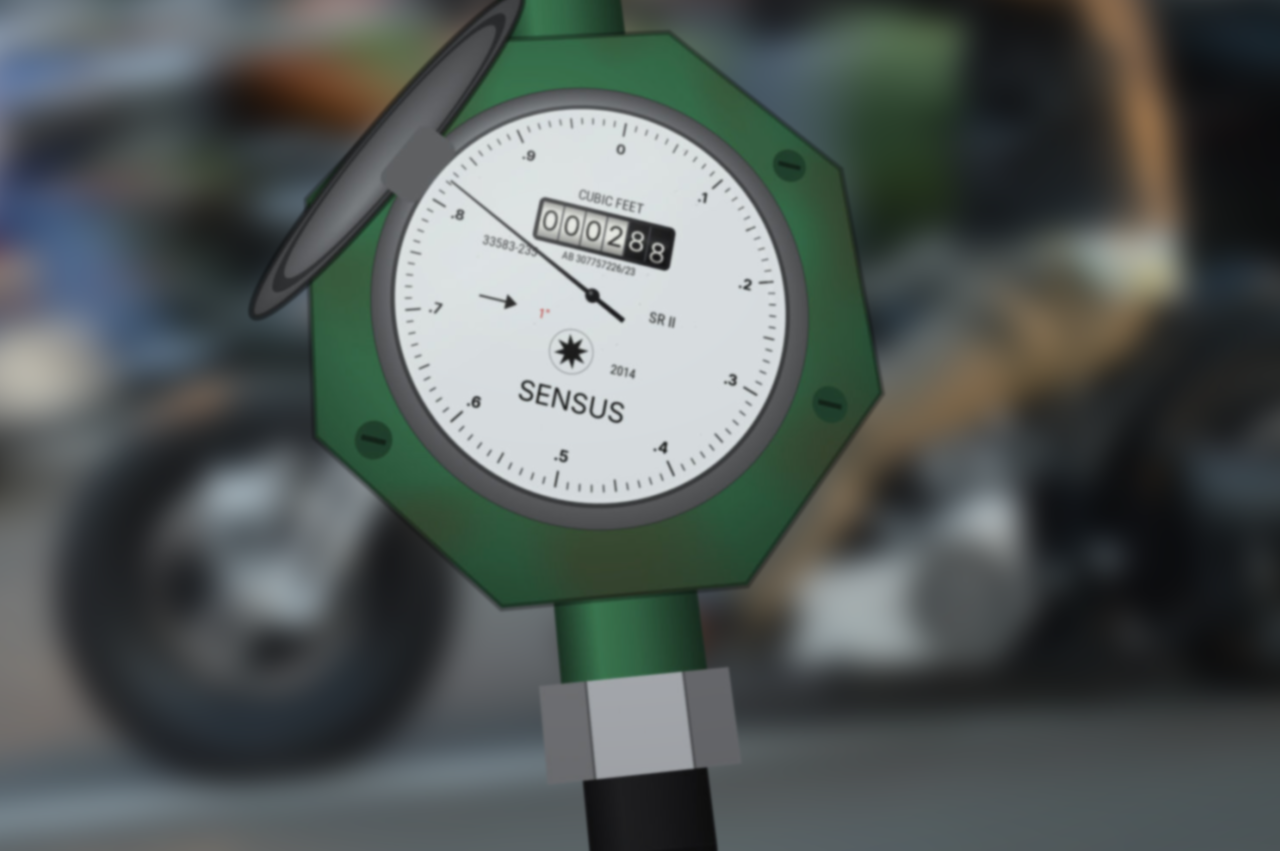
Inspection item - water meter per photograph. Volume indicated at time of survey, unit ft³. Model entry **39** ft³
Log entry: **287.82** ft³
